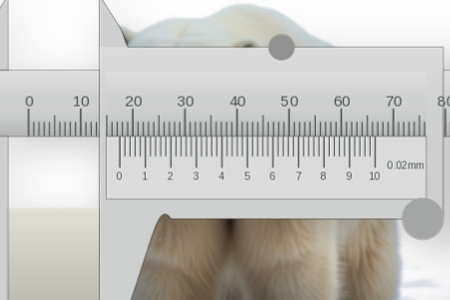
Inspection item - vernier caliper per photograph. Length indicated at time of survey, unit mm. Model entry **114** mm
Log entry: **17.5** mm
